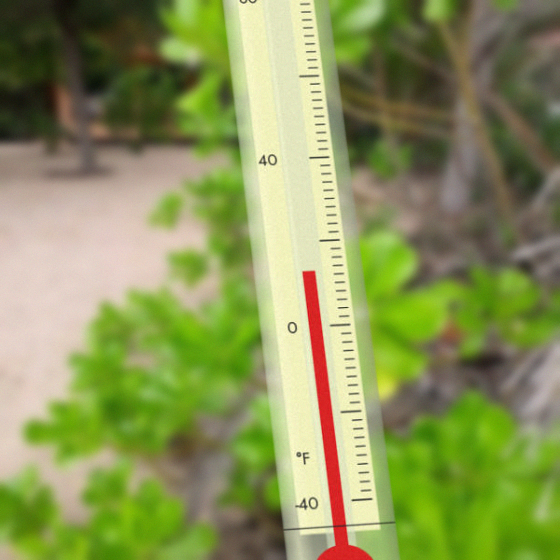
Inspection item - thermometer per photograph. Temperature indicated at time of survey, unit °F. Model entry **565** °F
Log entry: **13** °F
